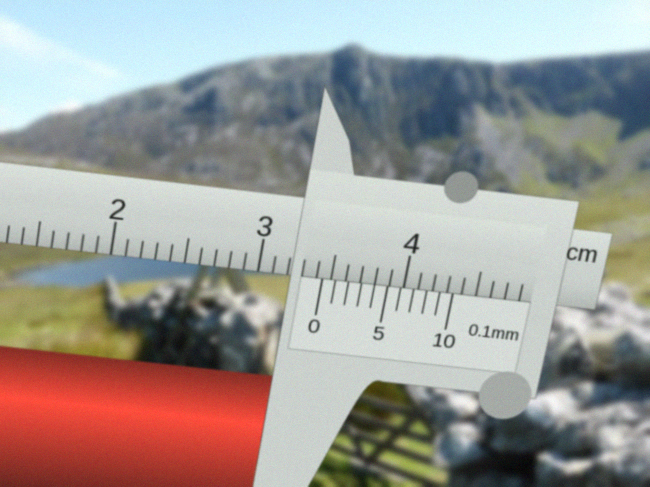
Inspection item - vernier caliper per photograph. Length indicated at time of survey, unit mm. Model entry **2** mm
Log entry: **34.4** mm
